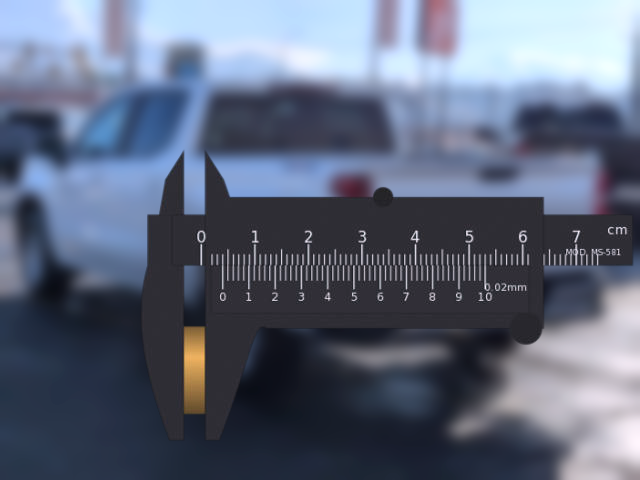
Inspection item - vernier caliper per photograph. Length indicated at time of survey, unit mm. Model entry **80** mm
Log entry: **4.0** mm
